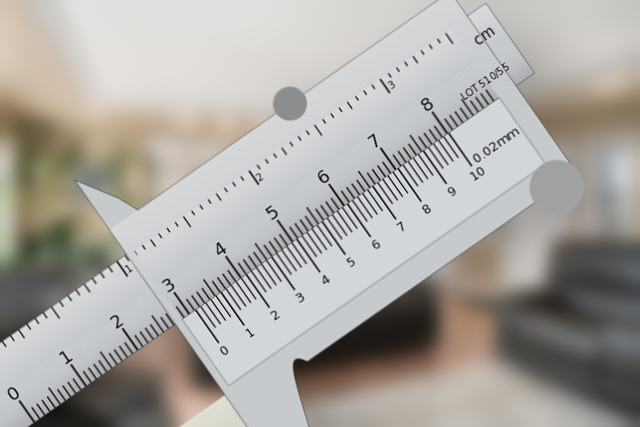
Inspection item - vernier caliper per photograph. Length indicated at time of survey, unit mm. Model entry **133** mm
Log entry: **31.2** mm
